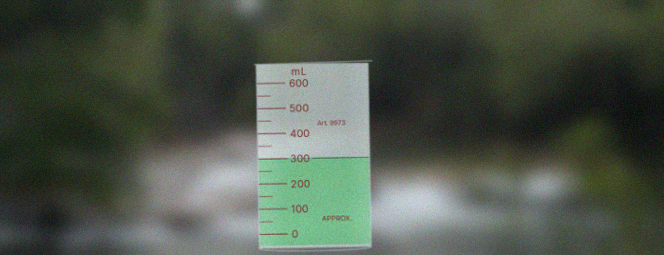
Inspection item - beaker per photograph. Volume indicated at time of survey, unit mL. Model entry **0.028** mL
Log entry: **300** mL
